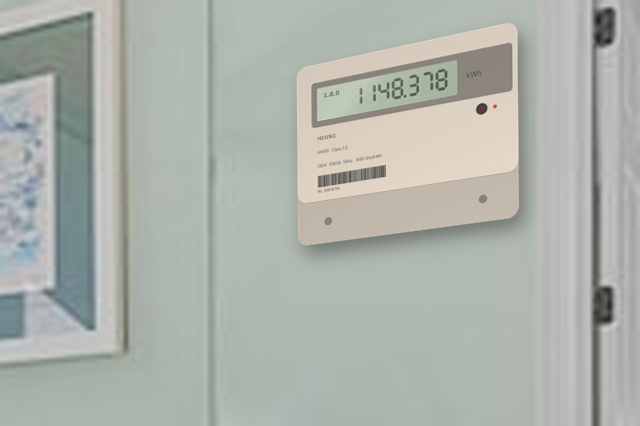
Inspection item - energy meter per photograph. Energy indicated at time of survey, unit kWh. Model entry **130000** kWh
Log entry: **1148.378** kWh
